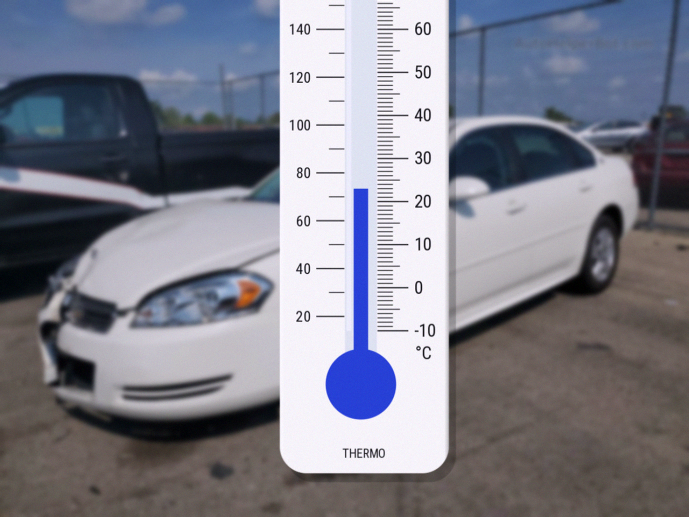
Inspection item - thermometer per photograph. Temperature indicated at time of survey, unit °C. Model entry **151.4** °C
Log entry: **23** °C
